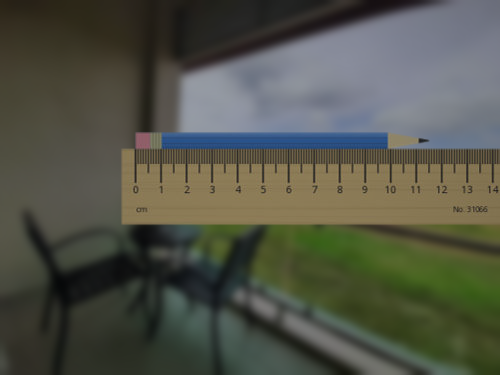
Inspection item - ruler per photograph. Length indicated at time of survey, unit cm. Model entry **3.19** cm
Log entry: **11.5** cm
